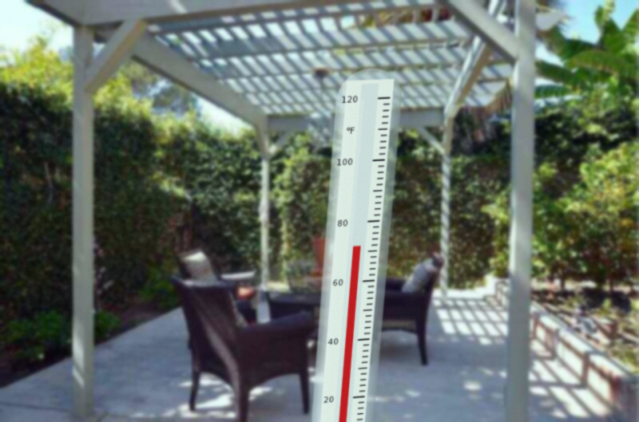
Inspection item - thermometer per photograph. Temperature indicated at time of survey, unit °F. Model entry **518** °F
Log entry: **72** °F
